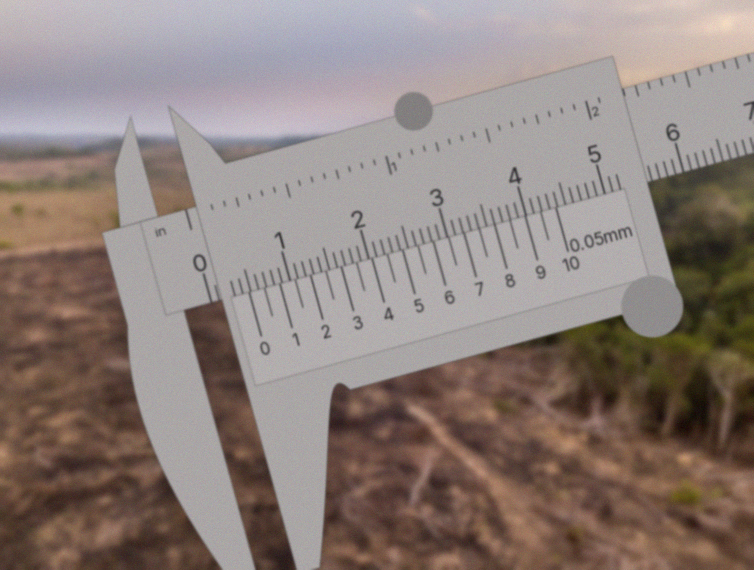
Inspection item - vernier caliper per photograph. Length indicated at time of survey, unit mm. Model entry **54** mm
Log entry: **4.8** mm
